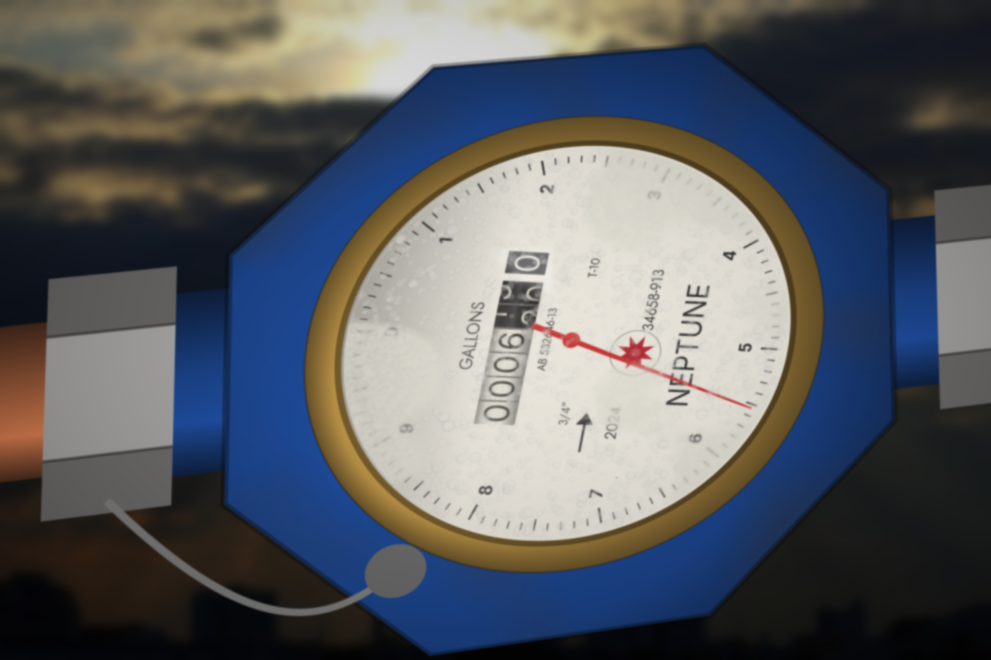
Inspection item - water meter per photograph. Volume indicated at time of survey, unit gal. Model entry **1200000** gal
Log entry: **6195.5** gal
